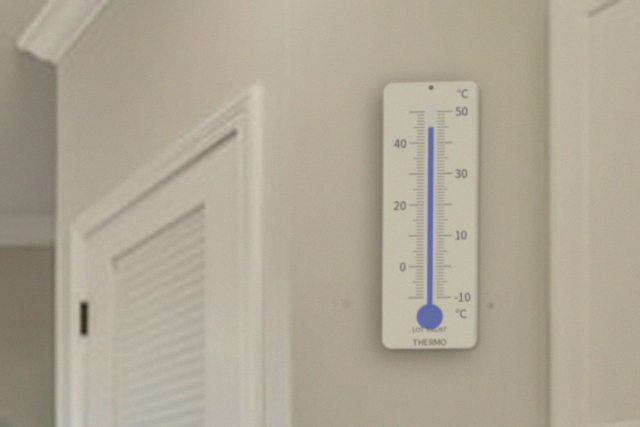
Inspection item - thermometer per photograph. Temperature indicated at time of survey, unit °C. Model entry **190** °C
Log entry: **45** °C
